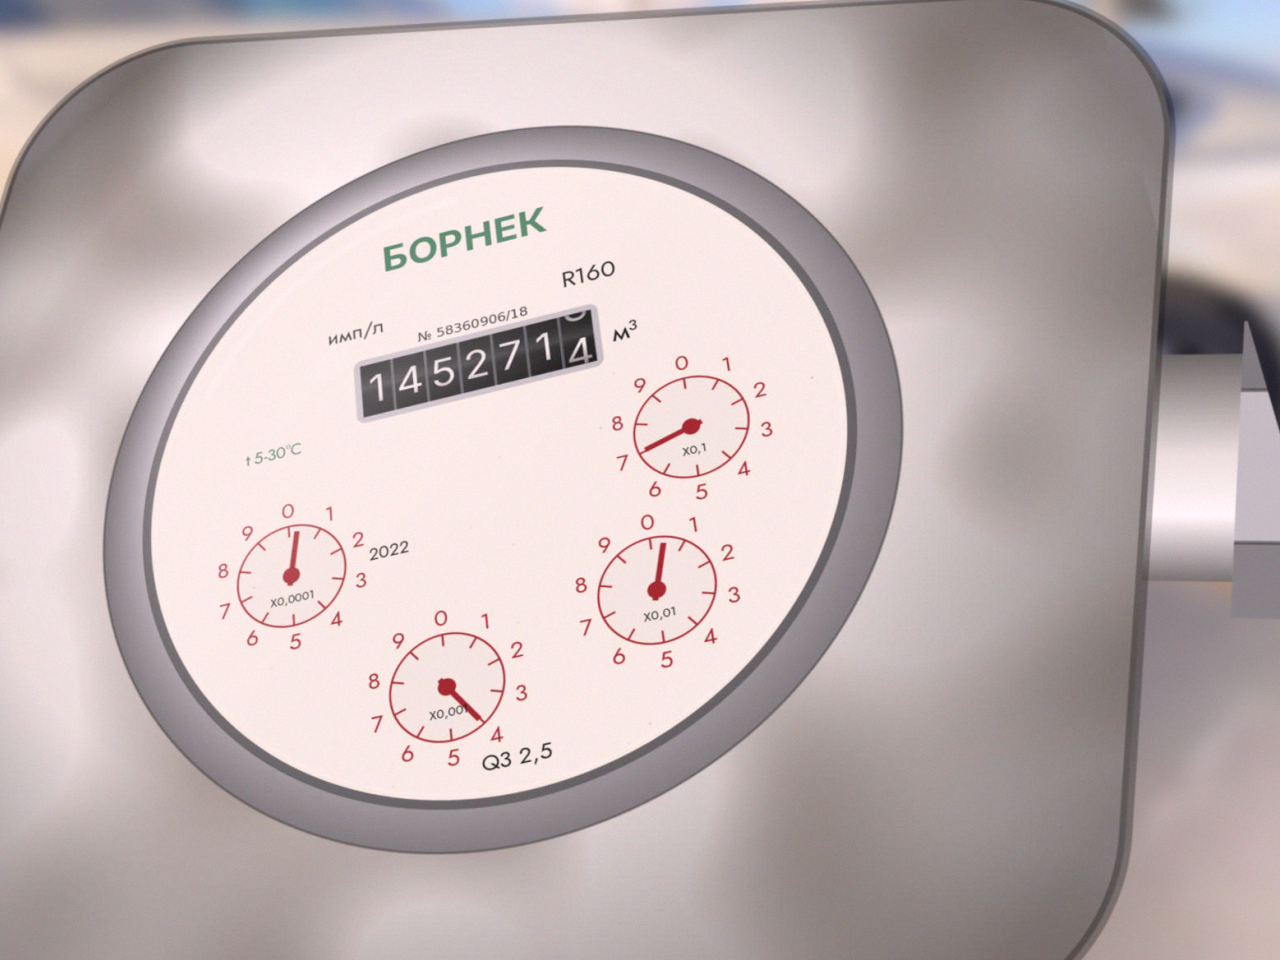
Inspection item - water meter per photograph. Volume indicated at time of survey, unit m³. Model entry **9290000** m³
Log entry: **1452713.7040** m³
